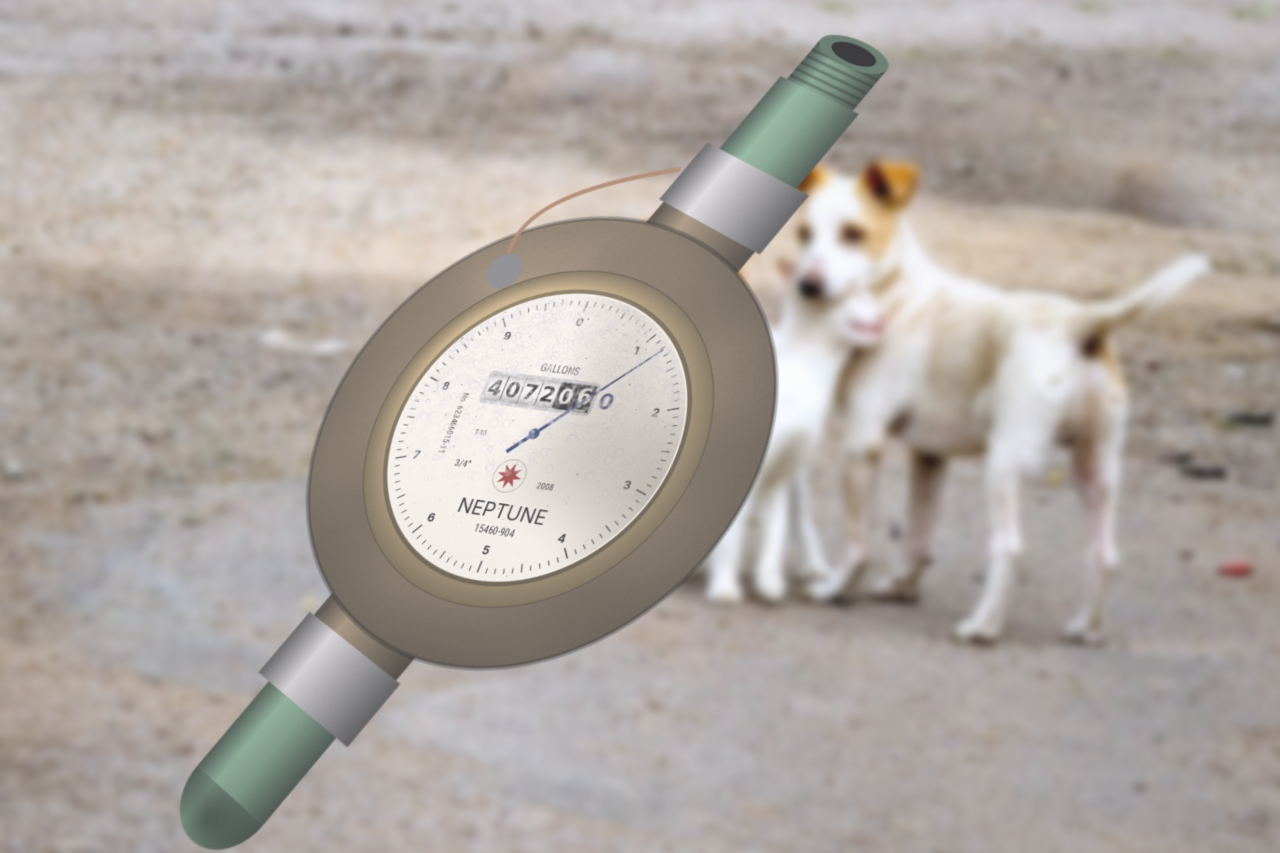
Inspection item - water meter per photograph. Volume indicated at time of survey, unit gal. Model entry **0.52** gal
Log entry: **4072061.2** gal
